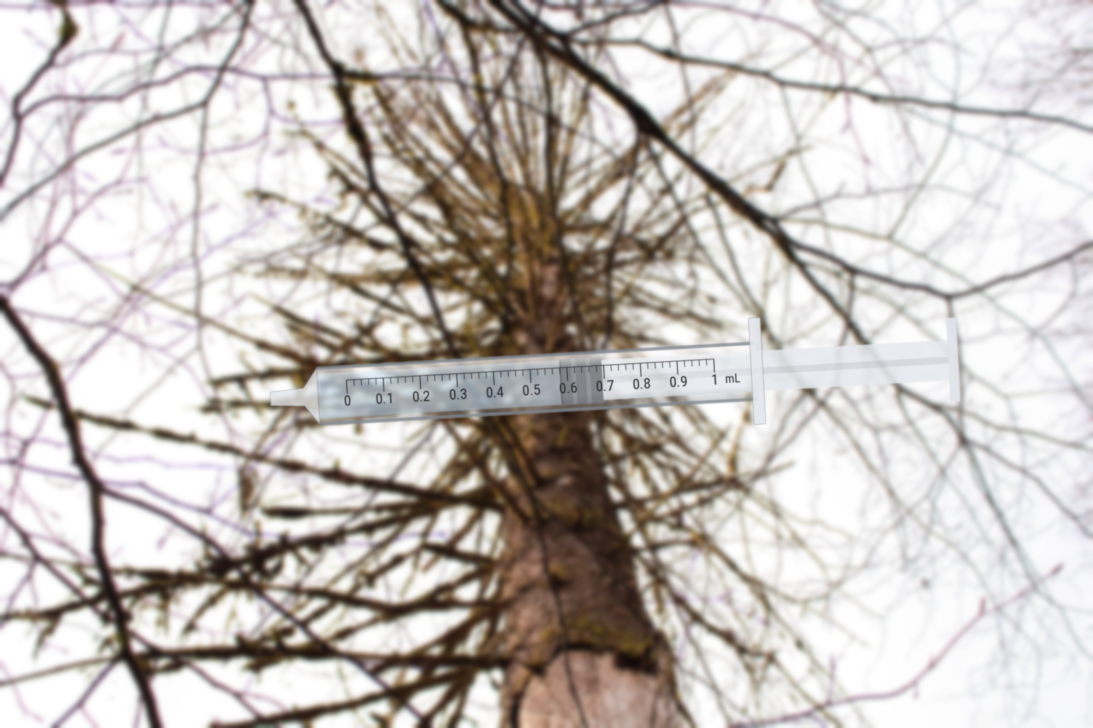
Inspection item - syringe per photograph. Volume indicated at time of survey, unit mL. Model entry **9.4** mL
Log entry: **0.58** mL
